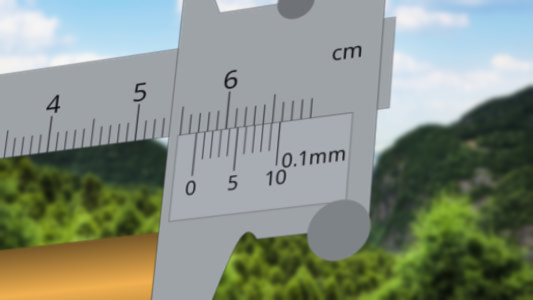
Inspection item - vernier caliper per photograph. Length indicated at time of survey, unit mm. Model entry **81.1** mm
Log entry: **56.8** mm
